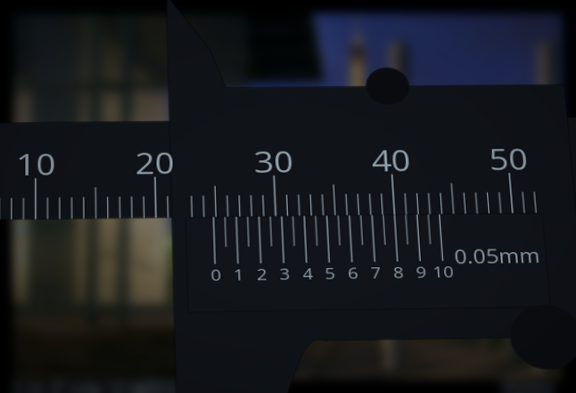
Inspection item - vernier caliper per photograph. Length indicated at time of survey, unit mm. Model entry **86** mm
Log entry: **24.8** mm
